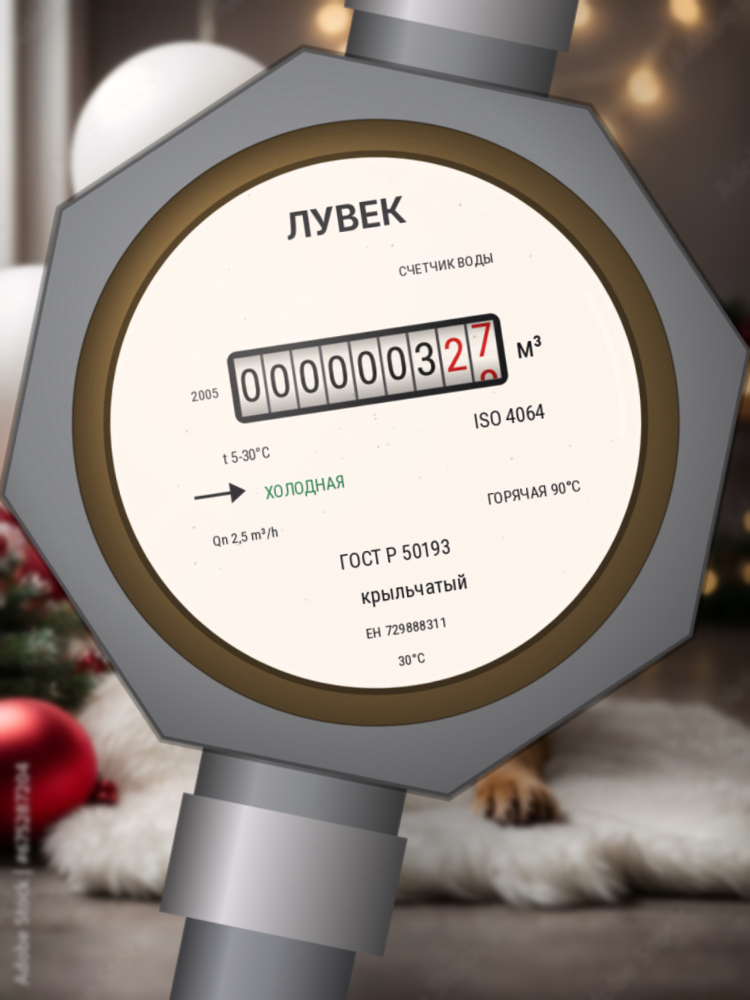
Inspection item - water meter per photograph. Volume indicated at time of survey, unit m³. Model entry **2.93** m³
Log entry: **3.27** m³
